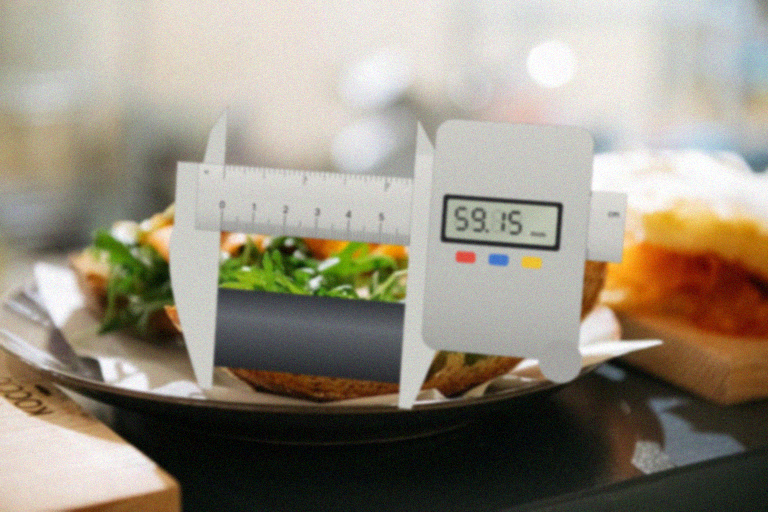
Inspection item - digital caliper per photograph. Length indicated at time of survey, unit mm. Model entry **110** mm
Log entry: **59.15** mm
